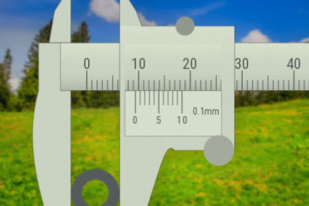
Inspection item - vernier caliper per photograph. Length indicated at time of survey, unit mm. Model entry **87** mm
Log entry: **9.4** mm
